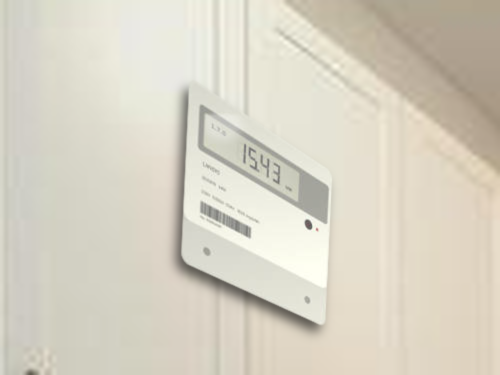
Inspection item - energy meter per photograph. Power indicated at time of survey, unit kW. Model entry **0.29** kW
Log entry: **15.43** kW
